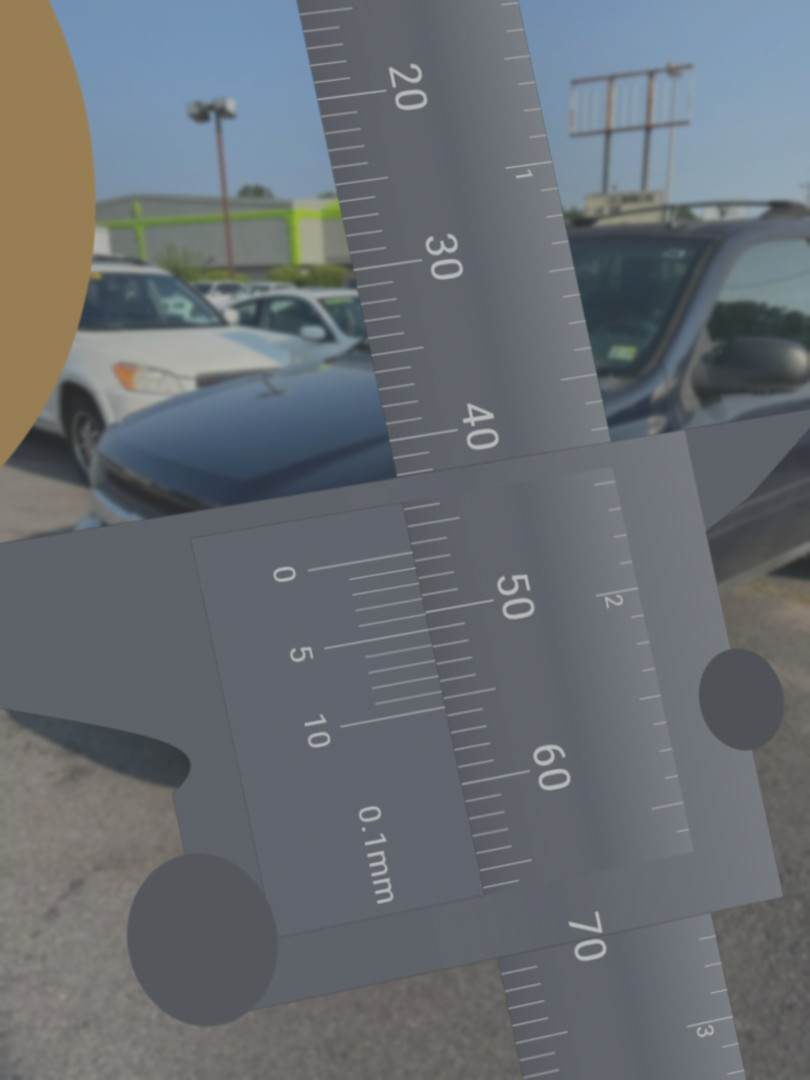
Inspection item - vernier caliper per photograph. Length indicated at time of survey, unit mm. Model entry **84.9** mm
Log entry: **46.5** mm
